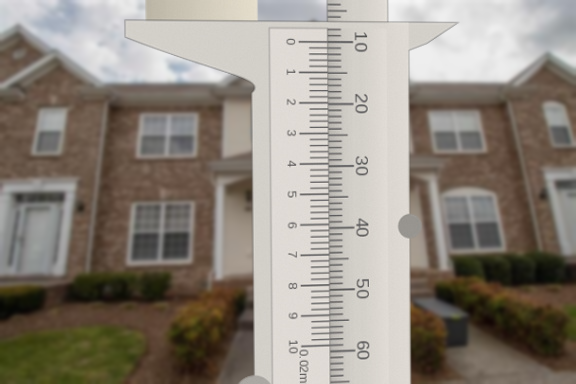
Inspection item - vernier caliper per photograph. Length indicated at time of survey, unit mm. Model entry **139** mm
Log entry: **10.0** mm
